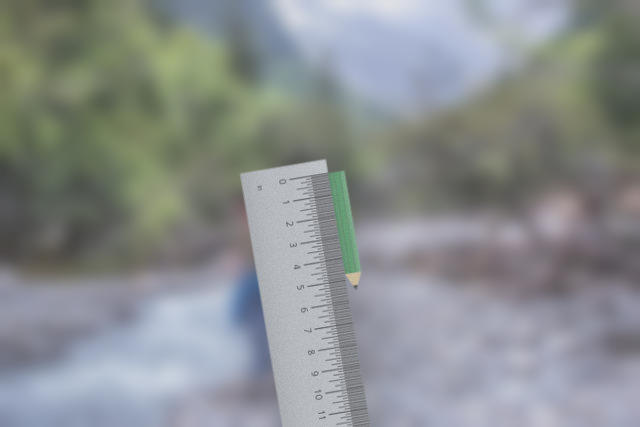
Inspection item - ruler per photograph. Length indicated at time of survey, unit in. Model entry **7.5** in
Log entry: **5.5** in
